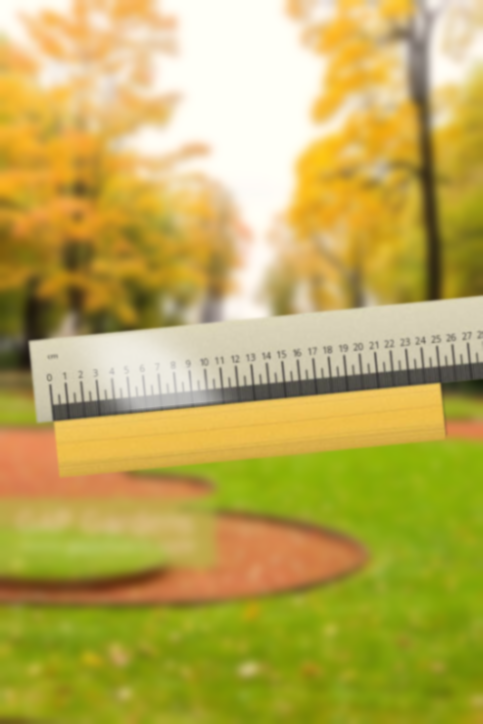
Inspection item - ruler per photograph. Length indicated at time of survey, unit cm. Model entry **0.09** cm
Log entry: **25** cm
